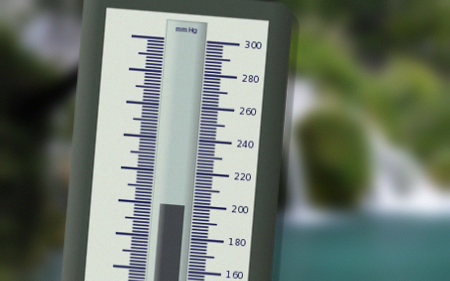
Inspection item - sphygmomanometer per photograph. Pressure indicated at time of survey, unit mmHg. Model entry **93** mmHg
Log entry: **200** mmHg
